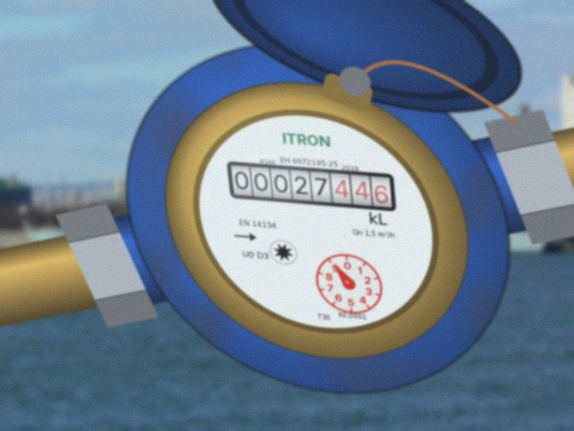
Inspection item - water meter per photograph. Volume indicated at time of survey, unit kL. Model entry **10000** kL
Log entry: **27.4459** kL
